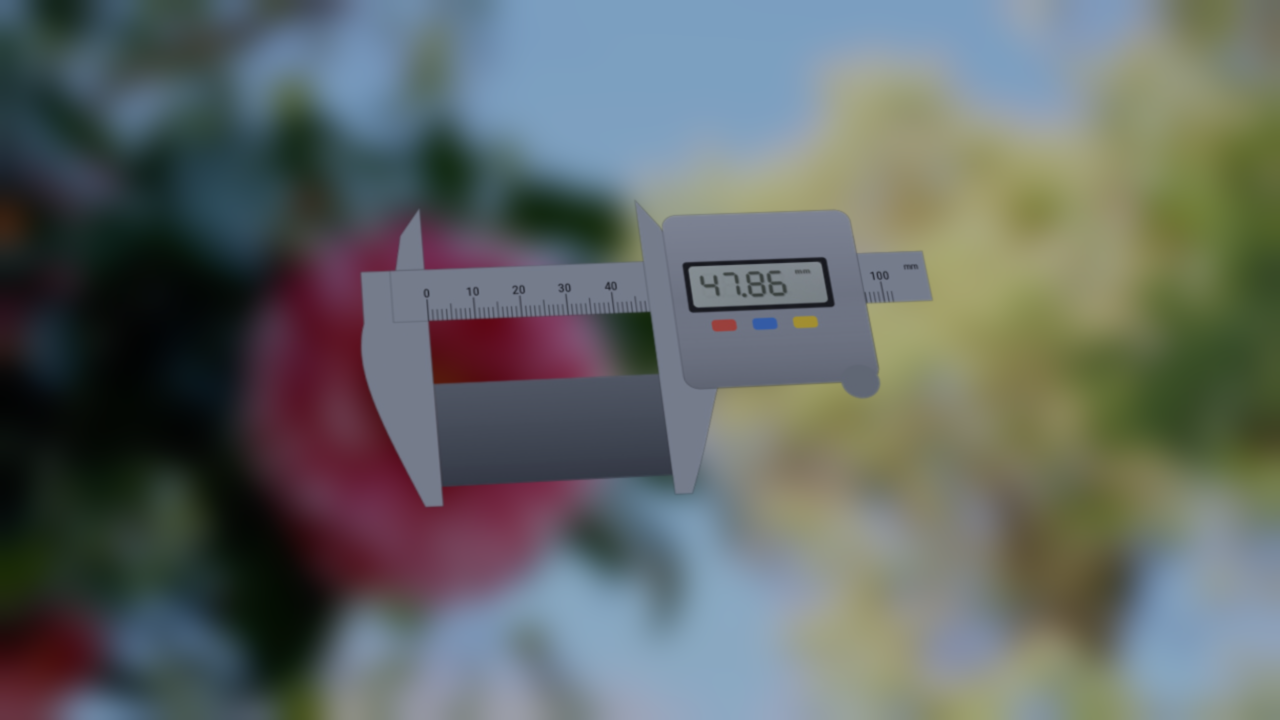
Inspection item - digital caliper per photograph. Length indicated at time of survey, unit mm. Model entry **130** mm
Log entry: **47.86** mm
